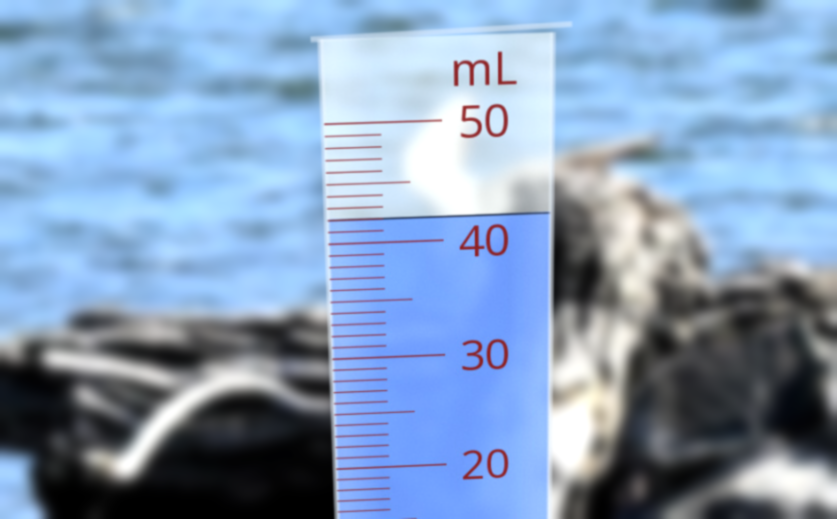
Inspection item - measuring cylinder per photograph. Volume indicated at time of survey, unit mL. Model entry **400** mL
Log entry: **42** mL
